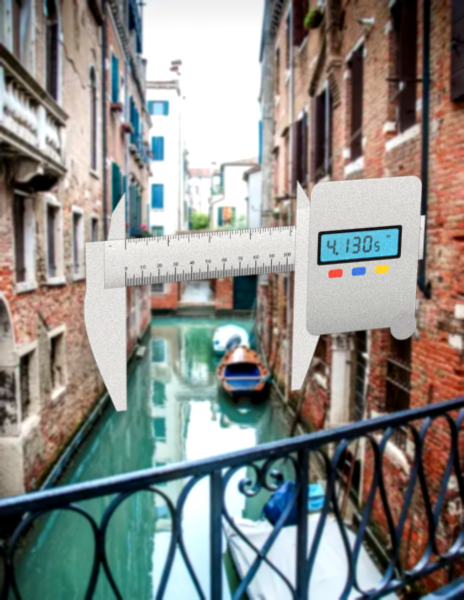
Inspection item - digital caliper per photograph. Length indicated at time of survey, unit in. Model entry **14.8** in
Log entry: **4.1305** in
